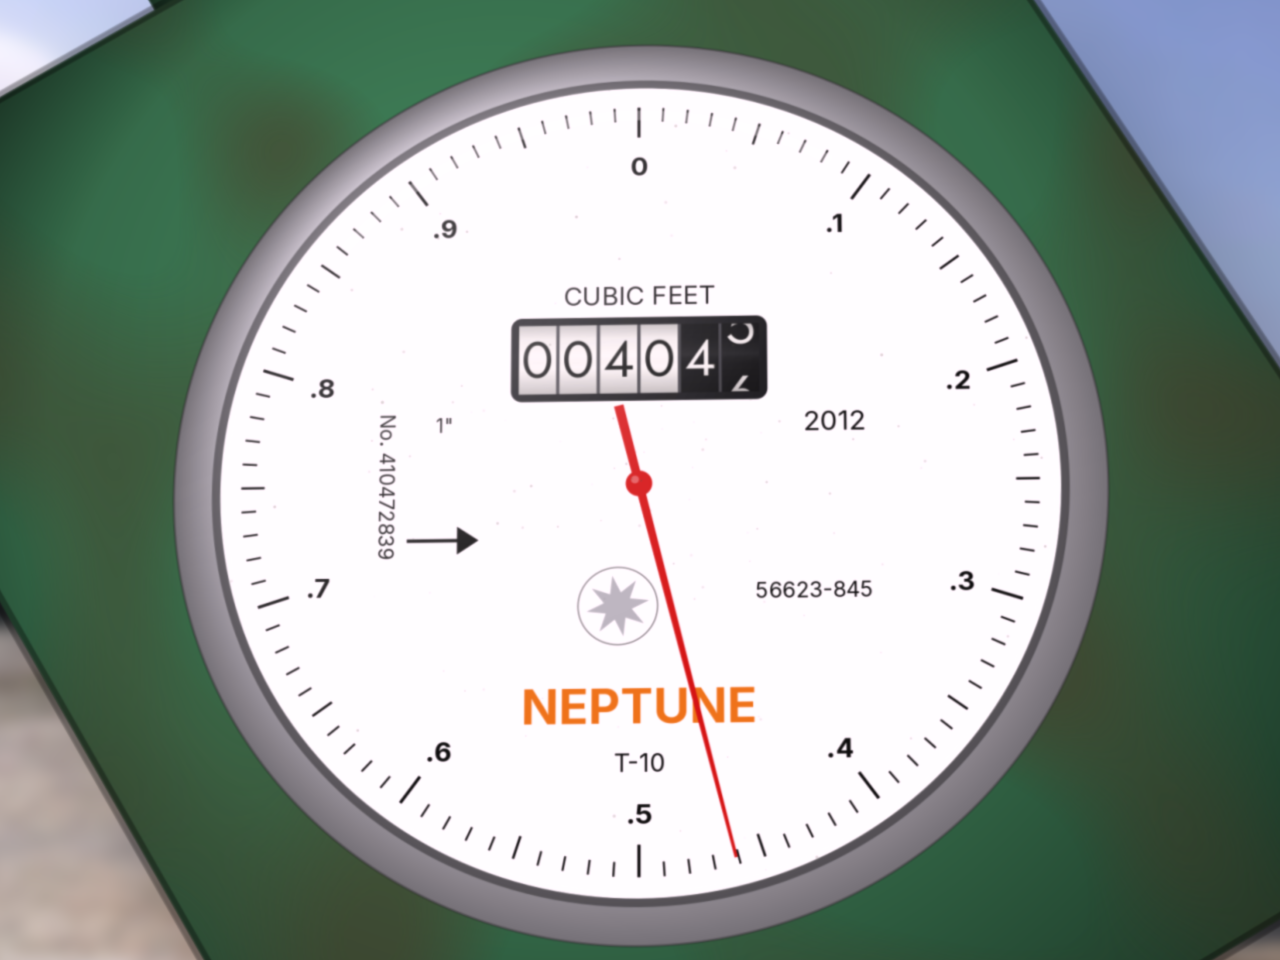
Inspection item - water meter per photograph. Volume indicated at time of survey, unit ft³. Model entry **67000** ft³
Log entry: **4045.46** ft³
